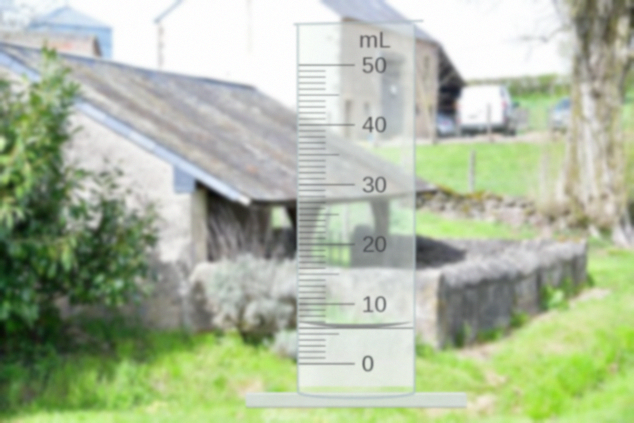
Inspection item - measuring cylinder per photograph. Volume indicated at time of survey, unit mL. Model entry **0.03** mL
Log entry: **6** mL
